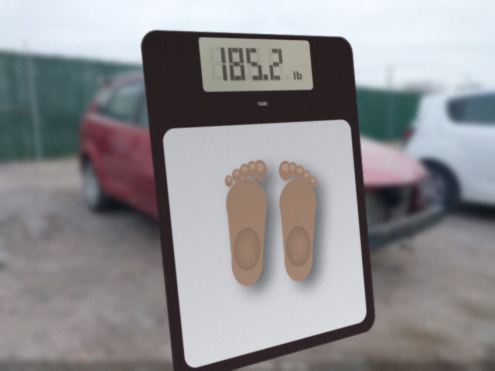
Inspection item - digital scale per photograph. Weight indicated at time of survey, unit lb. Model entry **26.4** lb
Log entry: **185.2** lb
